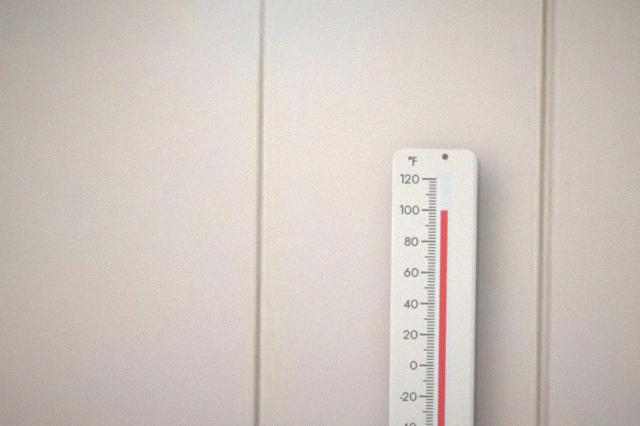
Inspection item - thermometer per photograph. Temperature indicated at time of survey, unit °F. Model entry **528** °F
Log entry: **100** °F
